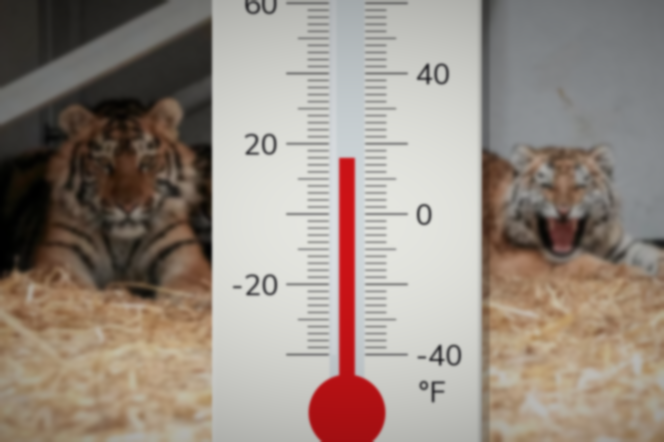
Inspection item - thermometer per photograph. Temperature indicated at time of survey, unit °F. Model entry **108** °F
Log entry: **16** °F
